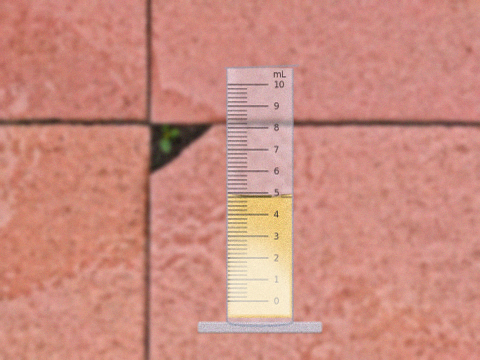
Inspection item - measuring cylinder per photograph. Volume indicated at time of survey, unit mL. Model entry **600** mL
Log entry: **4.8** mL
